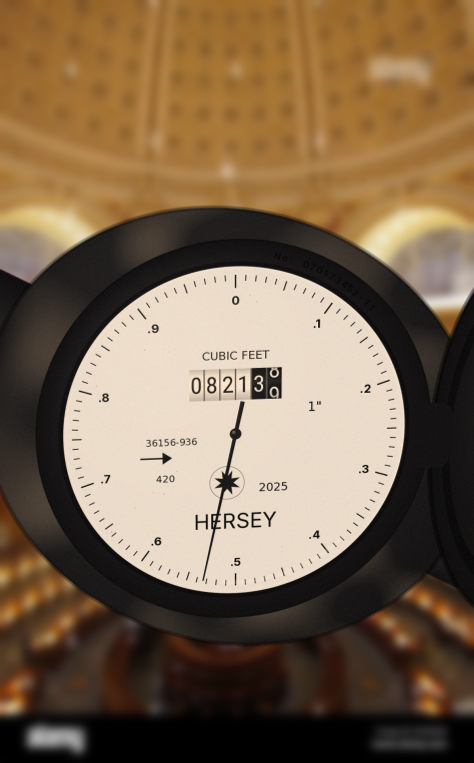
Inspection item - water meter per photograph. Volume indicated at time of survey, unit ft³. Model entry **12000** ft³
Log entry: **82138.53** ft³
